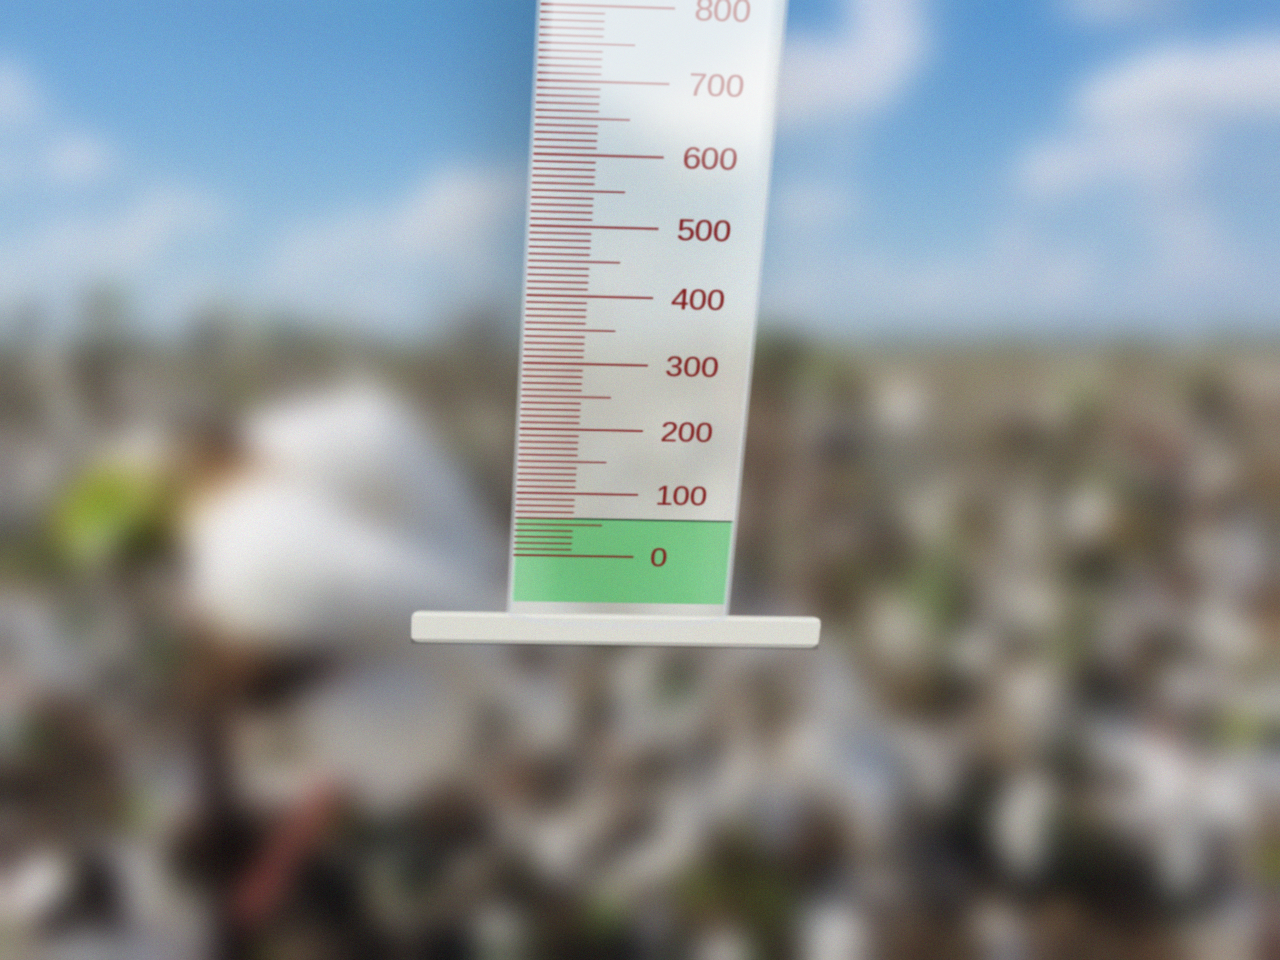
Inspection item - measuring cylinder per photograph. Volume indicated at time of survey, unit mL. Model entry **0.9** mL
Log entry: **60** mL
